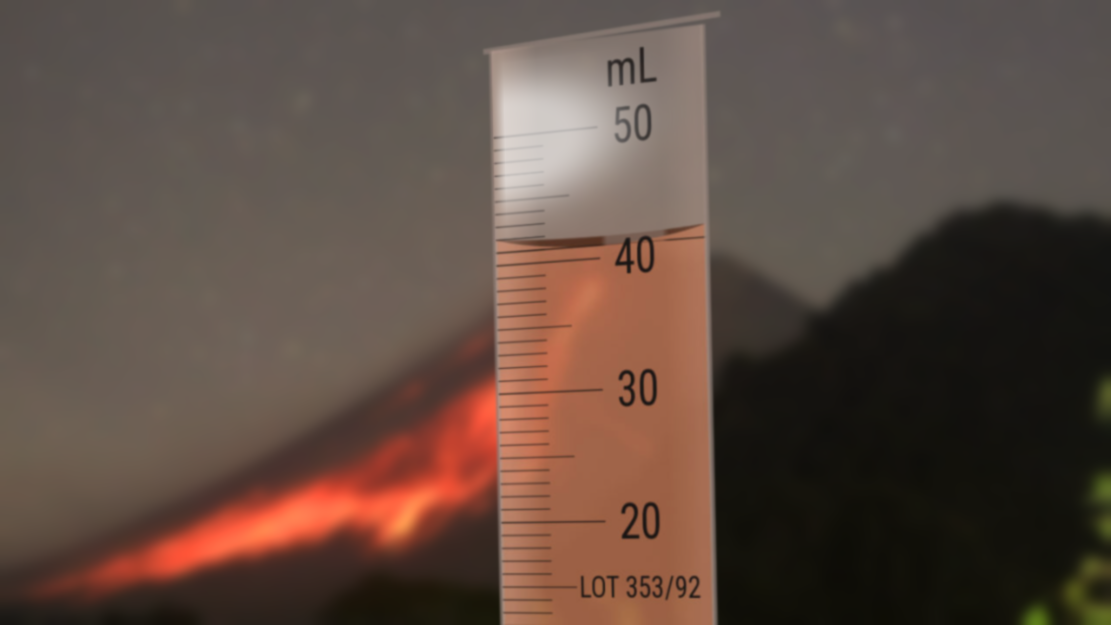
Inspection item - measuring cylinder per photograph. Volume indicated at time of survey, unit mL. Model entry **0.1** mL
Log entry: **41** mL
